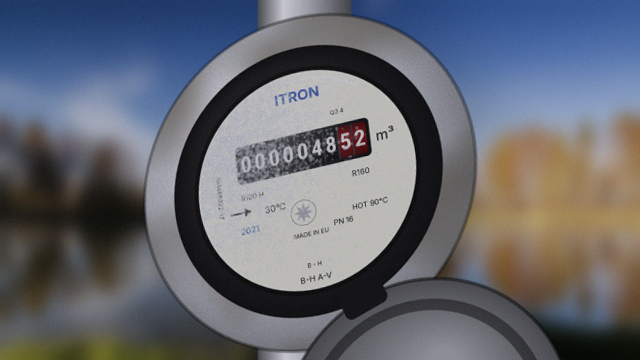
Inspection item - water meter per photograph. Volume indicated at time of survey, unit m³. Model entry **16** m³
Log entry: **48.52** m³
